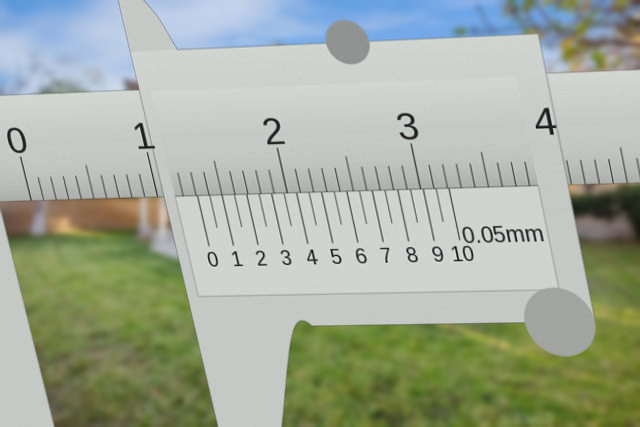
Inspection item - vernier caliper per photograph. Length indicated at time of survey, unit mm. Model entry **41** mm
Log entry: **13.1** mm
